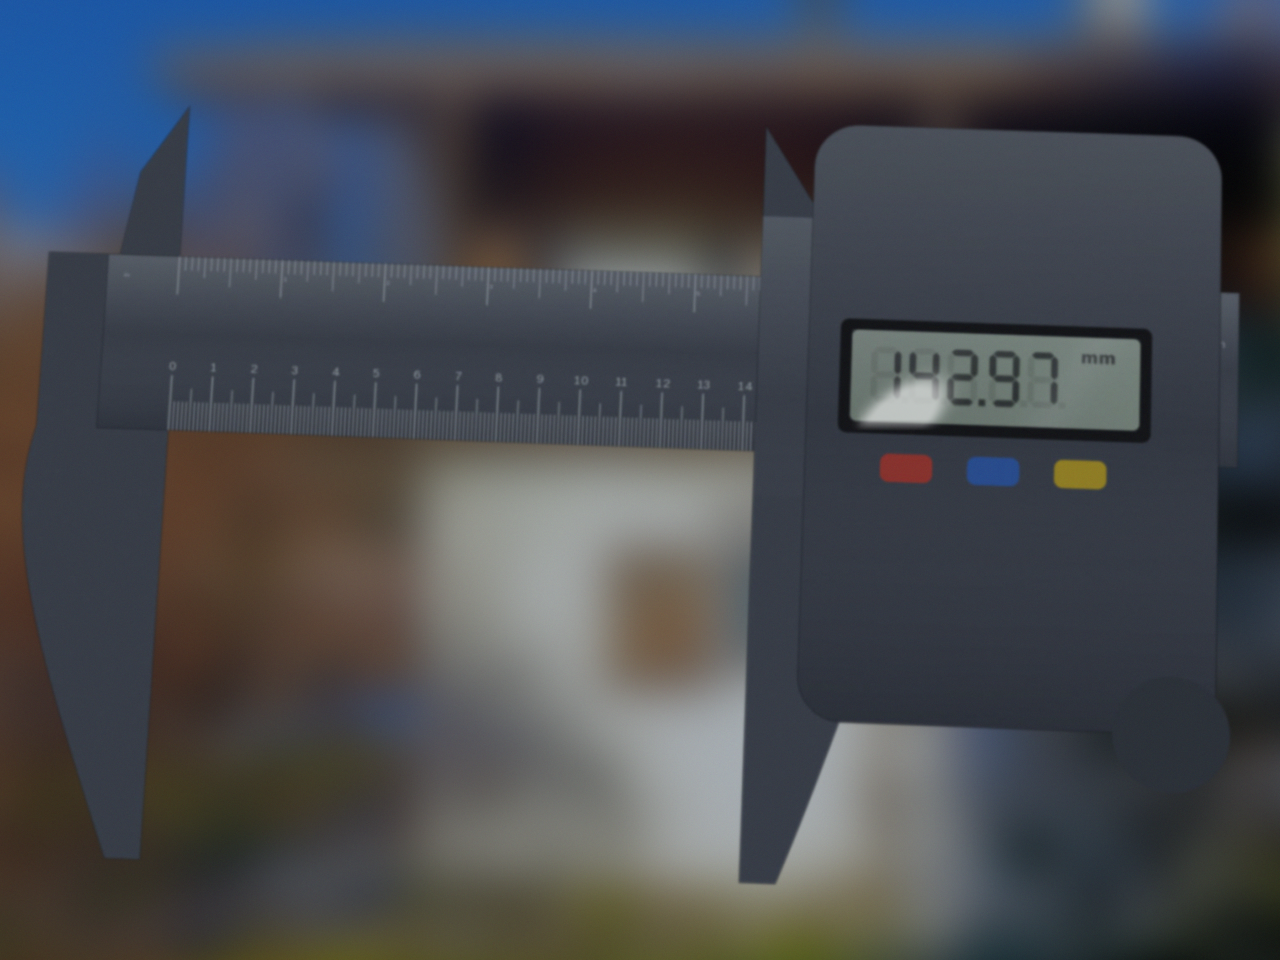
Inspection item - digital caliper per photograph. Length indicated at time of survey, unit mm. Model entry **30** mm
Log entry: **142.97** mm
